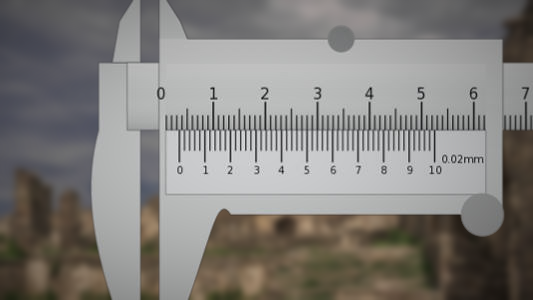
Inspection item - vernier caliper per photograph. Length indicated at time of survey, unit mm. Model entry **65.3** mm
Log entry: **3.5** mm
